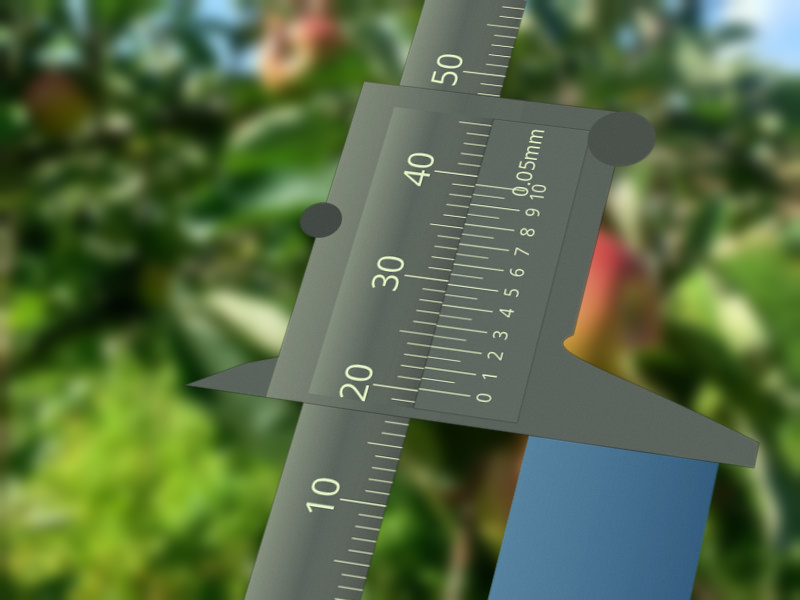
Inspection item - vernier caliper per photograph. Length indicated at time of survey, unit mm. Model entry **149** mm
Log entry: **20.2** mm
